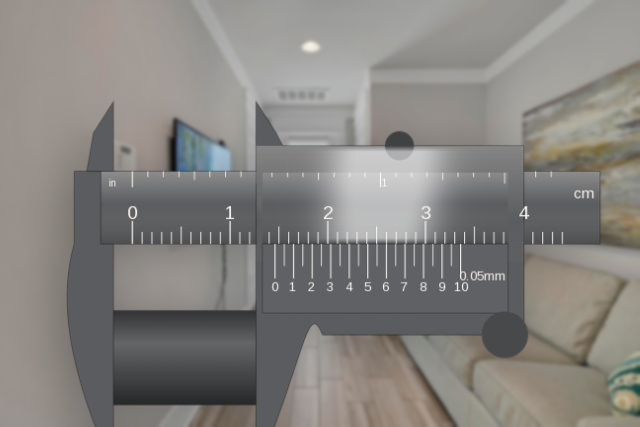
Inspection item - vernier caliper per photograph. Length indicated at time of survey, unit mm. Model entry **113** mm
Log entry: **14.6** mm
